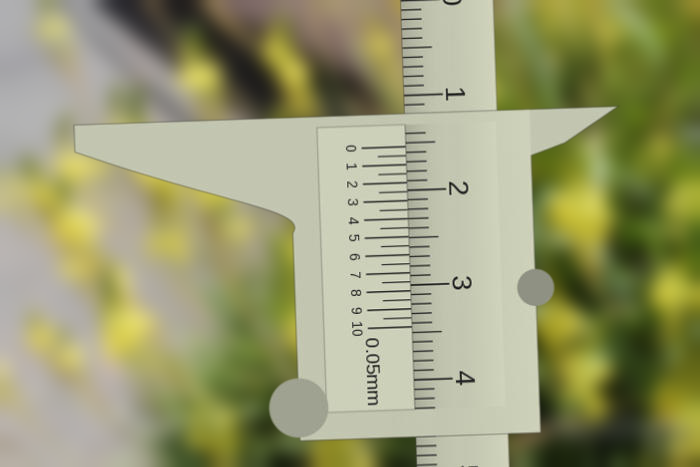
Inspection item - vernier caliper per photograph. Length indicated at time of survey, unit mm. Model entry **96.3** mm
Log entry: **15.4** mm
